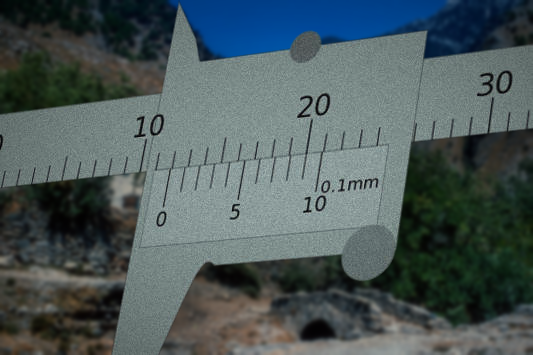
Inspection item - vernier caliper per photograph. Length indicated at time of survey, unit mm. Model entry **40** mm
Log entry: **11.9** mm
